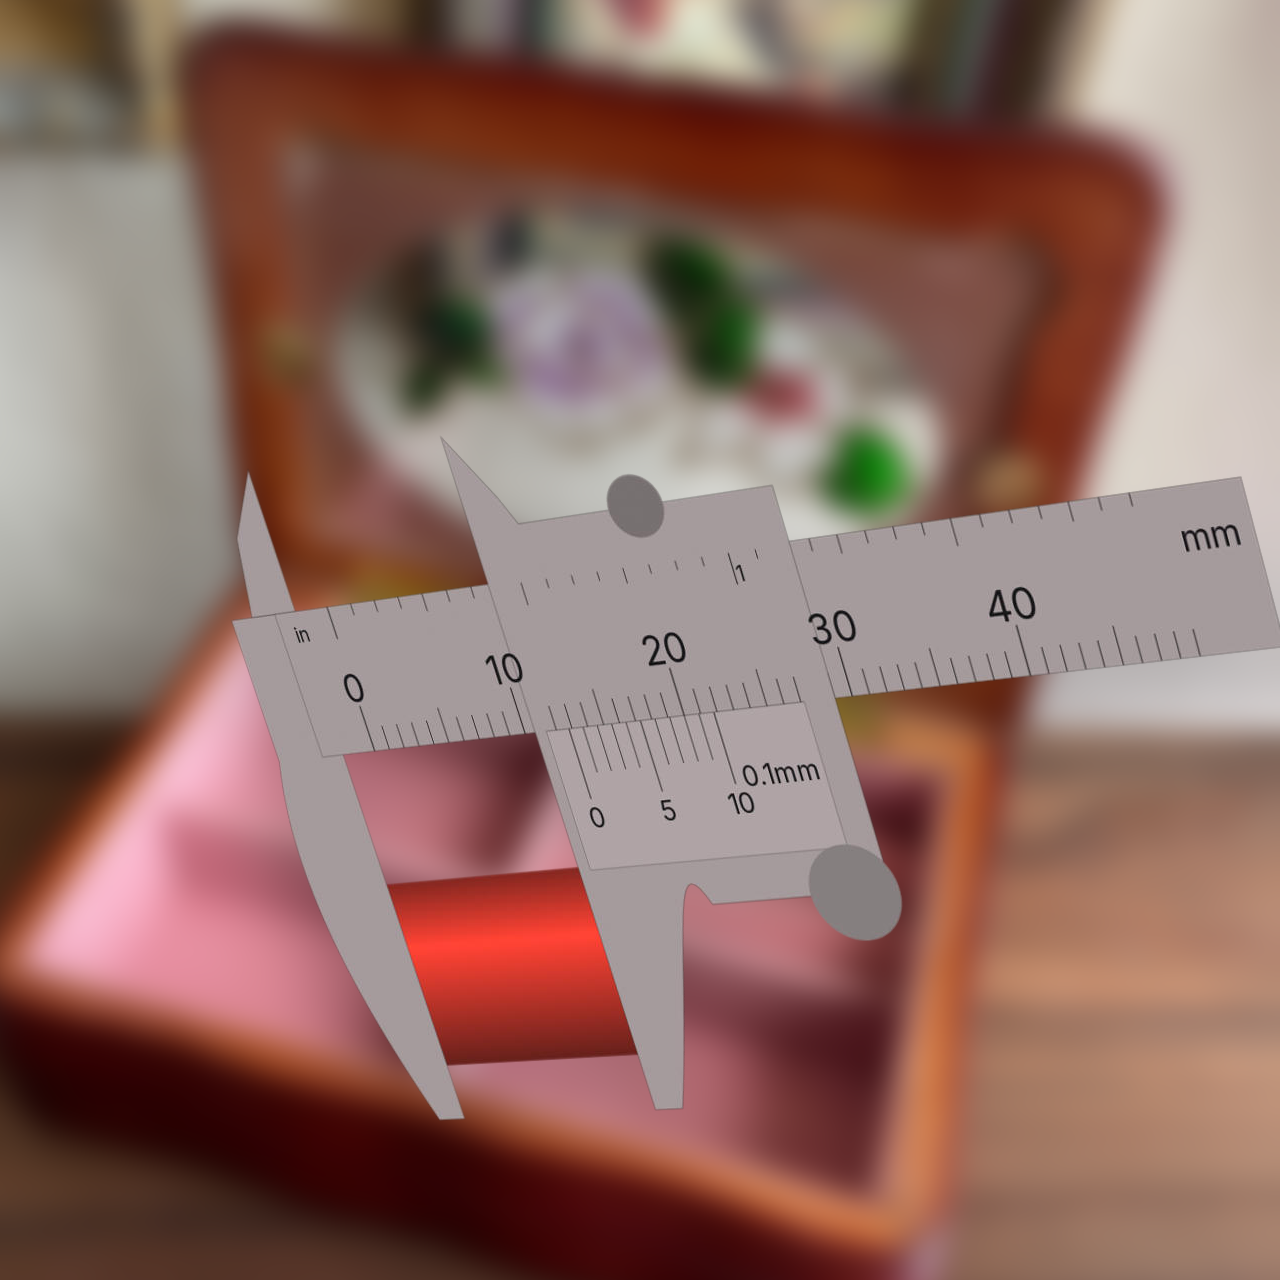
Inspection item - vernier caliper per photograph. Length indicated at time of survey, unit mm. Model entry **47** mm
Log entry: **12.8** mm
